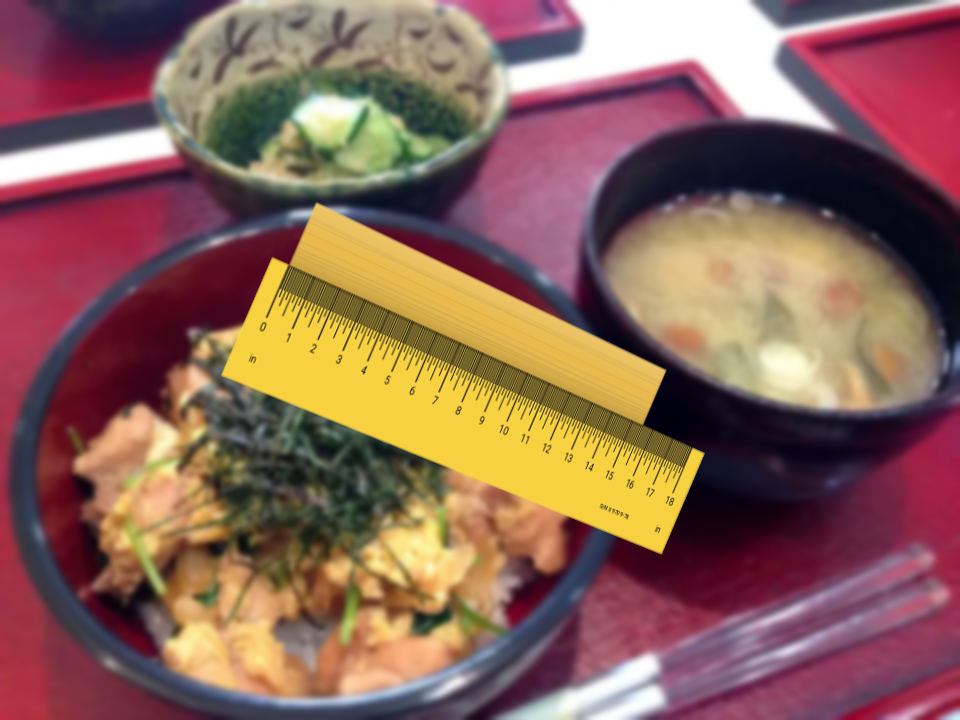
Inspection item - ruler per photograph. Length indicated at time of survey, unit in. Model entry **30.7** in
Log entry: **15.5** in
